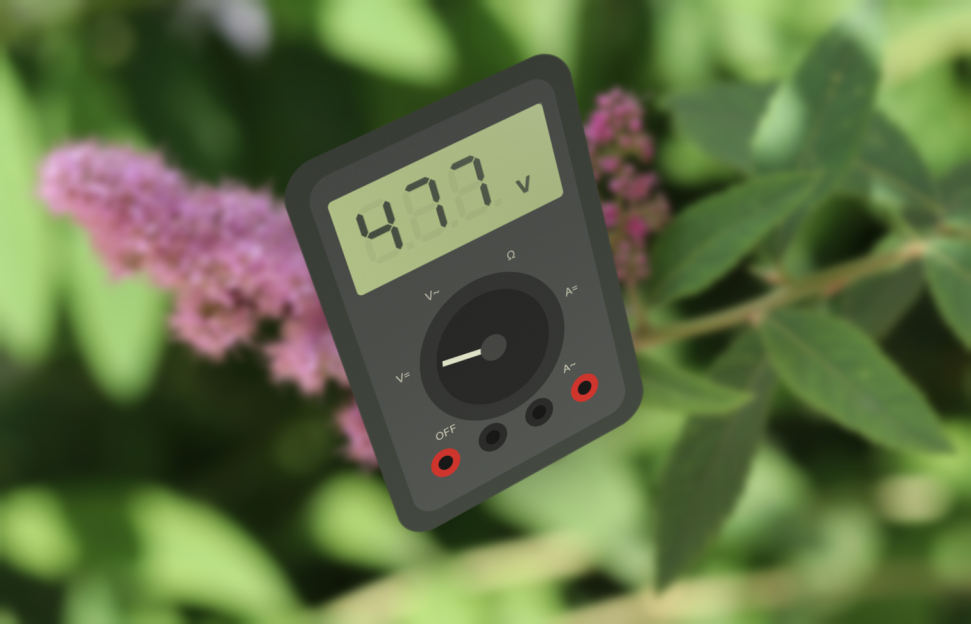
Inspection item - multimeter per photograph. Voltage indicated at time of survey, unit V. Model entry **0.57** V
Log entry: **477** V
